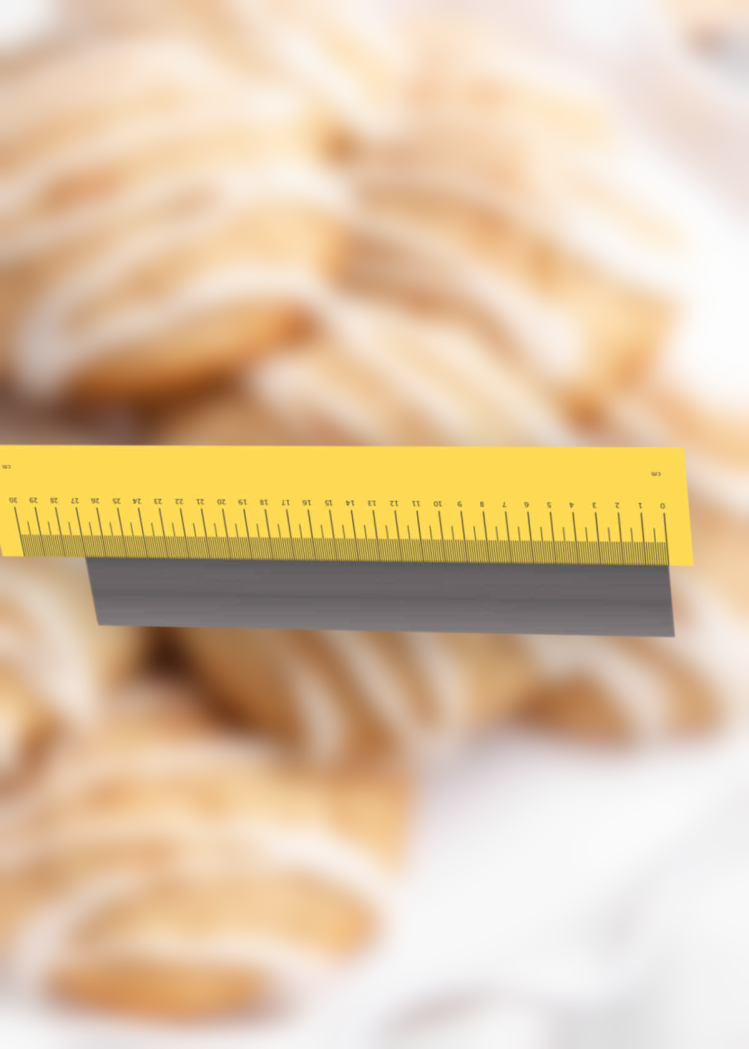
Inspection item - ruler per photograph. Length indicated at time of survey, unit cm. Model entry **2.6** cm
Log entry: **27** cm
